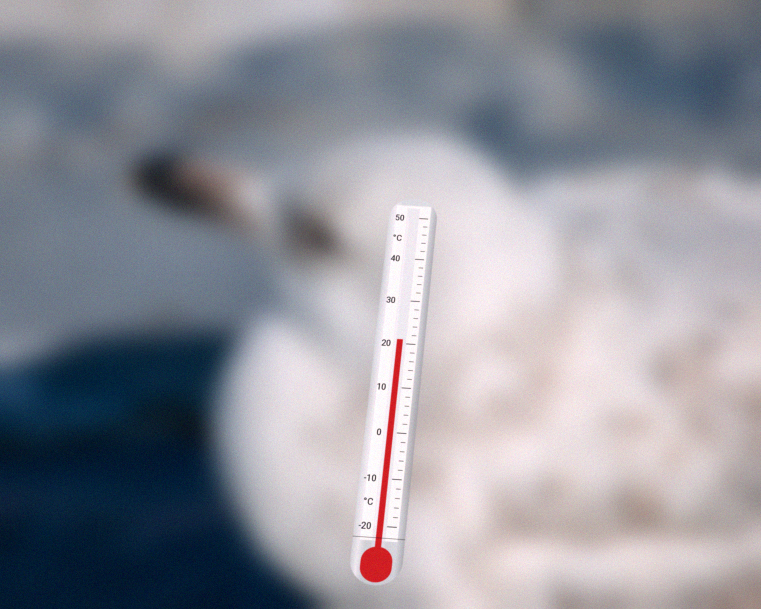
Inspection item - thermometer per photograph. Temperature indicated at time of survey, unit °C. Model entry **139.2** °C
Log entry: **21** °C
